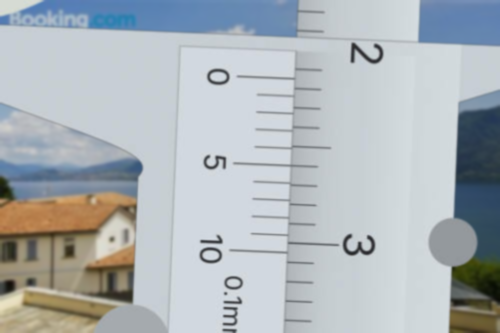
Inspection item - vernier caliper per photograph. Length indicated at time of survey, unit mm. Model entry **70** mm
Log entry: **21.5** mm
